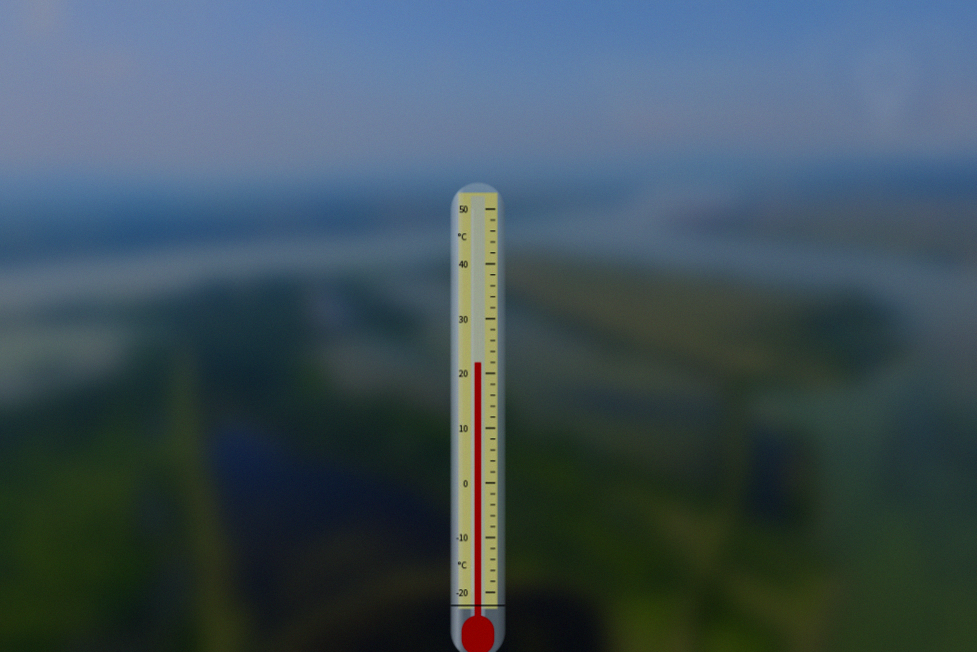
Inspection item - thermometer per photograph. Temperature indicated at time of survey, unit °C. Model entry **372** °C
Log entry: **22** °C
